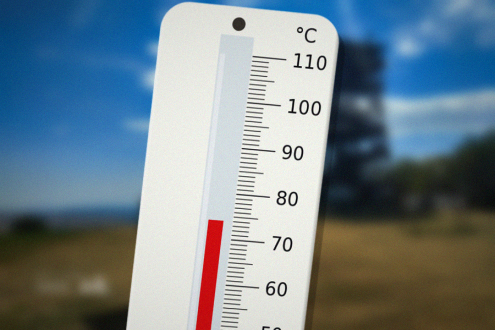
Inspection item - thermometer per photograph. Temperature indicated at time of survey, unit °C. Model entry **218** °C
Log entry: **74** °C
